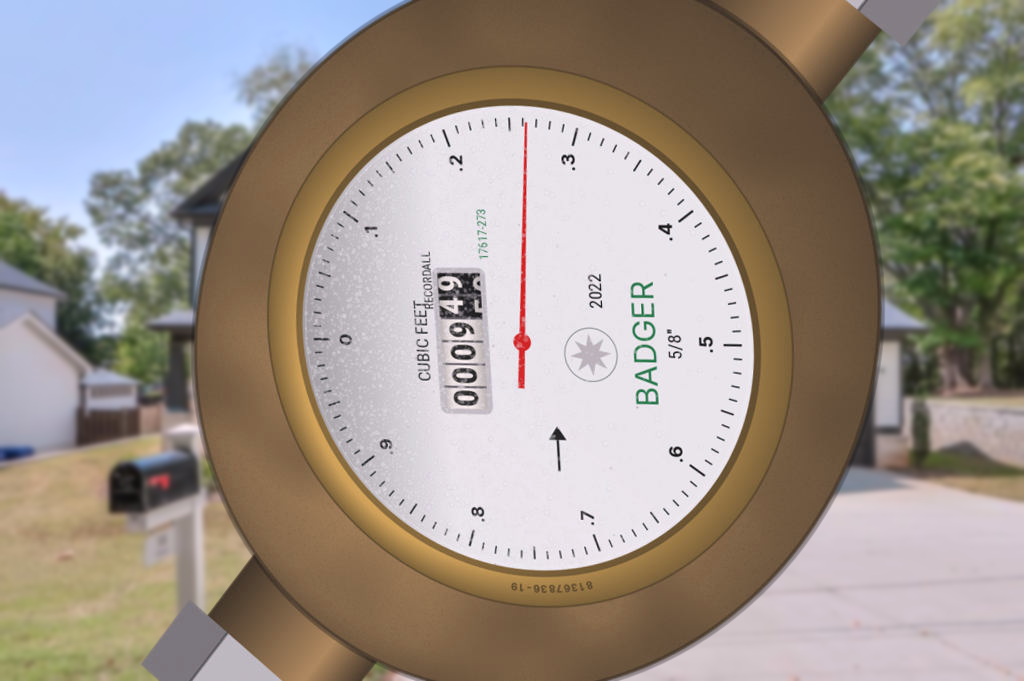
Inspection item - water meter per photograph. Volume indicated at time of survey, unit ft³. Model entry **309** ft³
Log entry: **949.26** ft³
